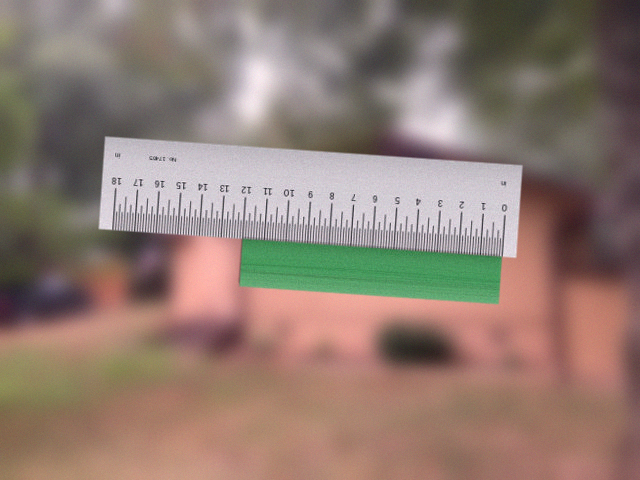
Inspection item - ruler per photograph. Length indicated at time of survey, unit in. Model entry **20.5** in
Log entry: **12** in
